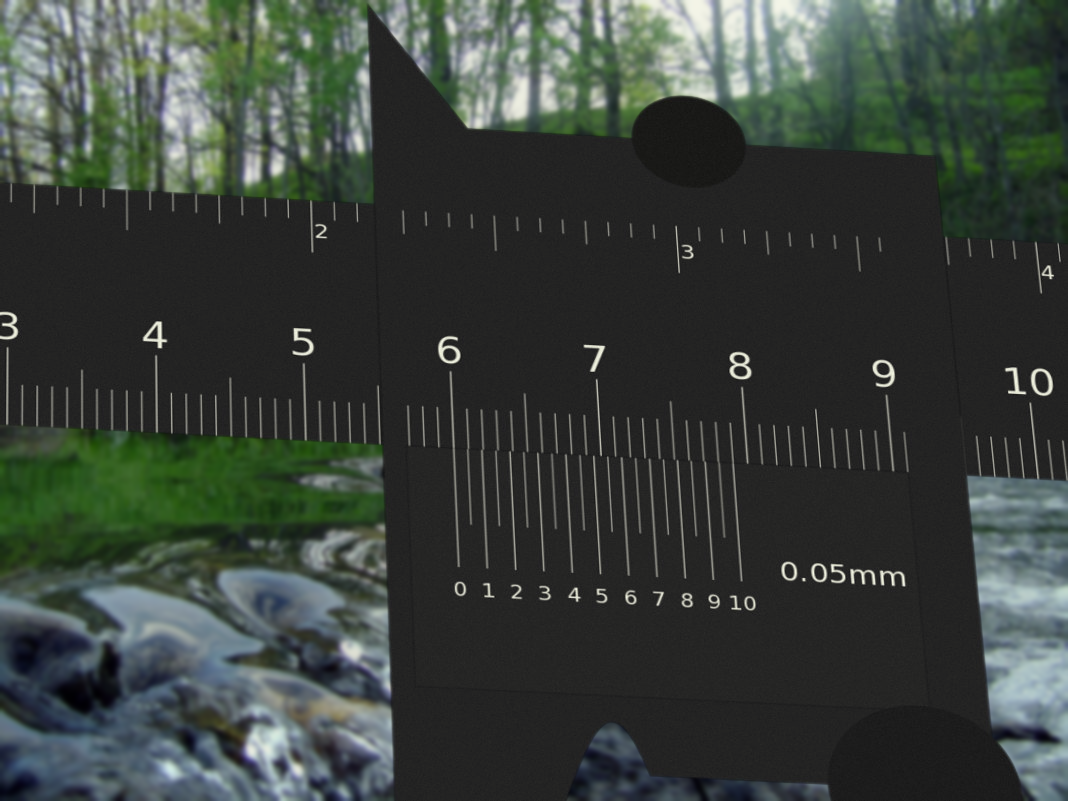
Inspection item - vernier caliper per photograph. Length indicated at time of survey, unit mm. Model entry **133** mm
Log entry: **60.0** mm
